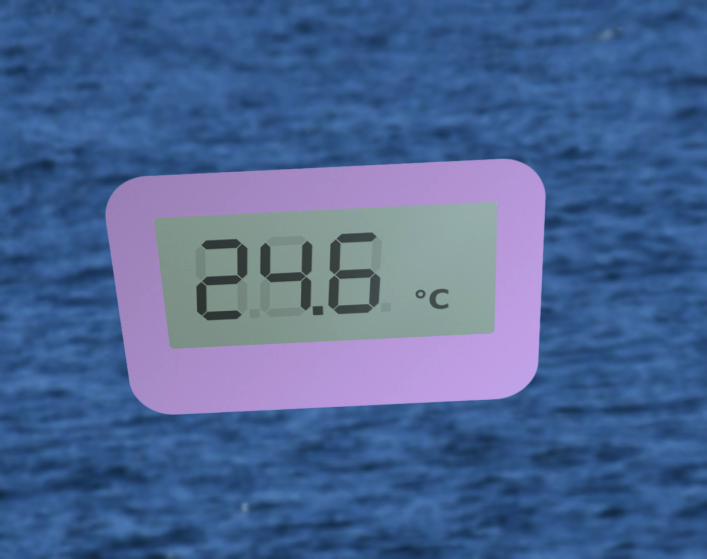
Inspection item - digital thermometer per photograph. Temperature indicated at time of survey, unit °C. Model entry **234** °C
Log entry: **24.6** °C
